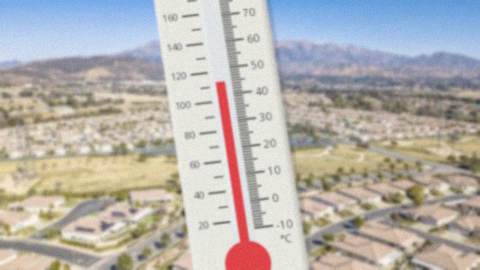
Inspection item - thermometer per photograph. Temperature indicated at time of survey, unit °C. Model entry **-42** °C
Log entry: **45** °C
